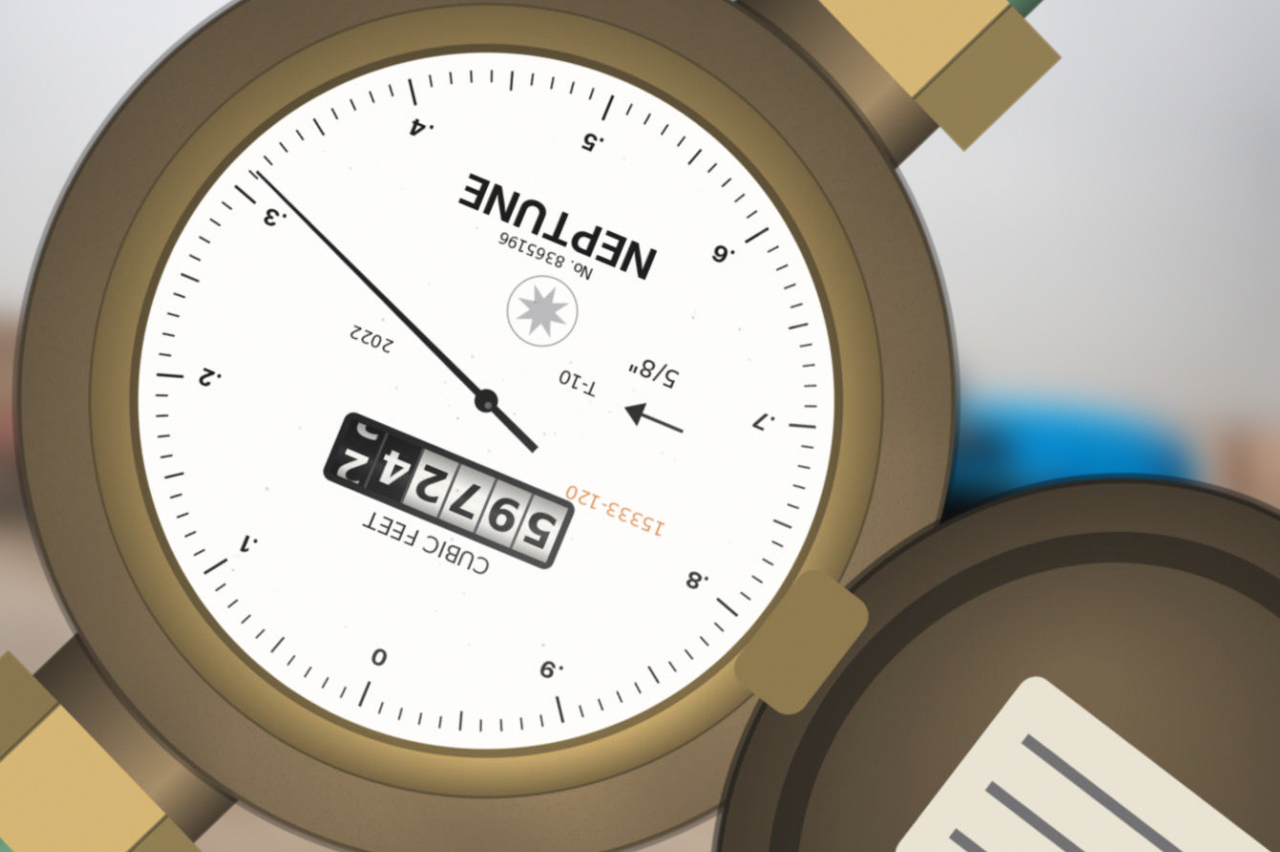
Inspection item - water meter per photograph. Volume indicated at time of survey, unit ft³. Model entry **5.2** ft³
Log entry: **597242.31** ft³
